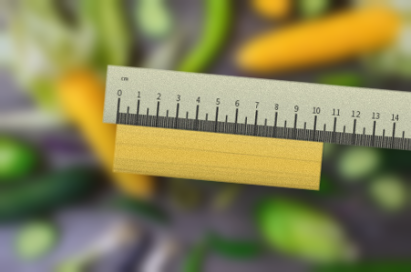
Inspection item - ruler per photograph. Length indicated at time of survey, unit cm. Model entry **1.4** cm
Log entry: **10.5** cm
